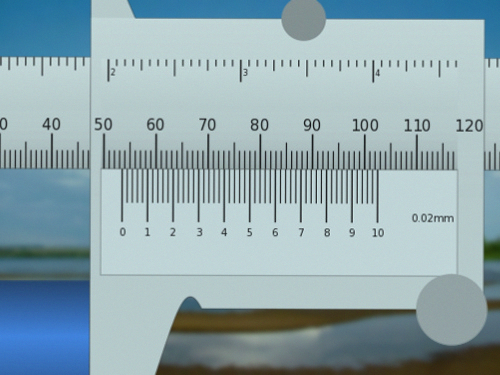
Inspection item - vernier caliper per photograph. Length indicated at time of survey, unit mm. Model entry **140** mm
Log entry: **53.5** mm
